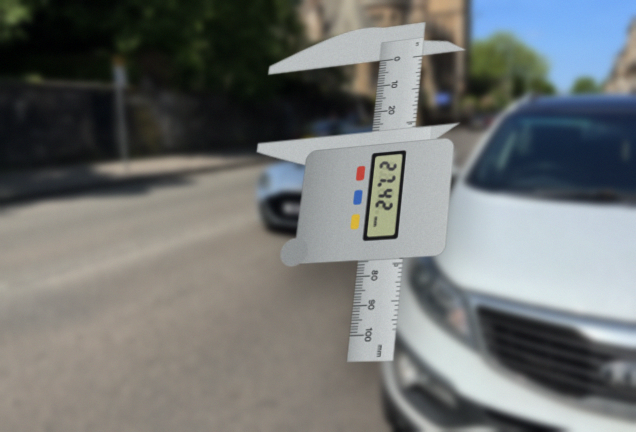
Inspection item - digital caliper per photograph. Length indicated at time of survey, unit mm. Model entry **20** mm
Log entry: **27.42** mm
